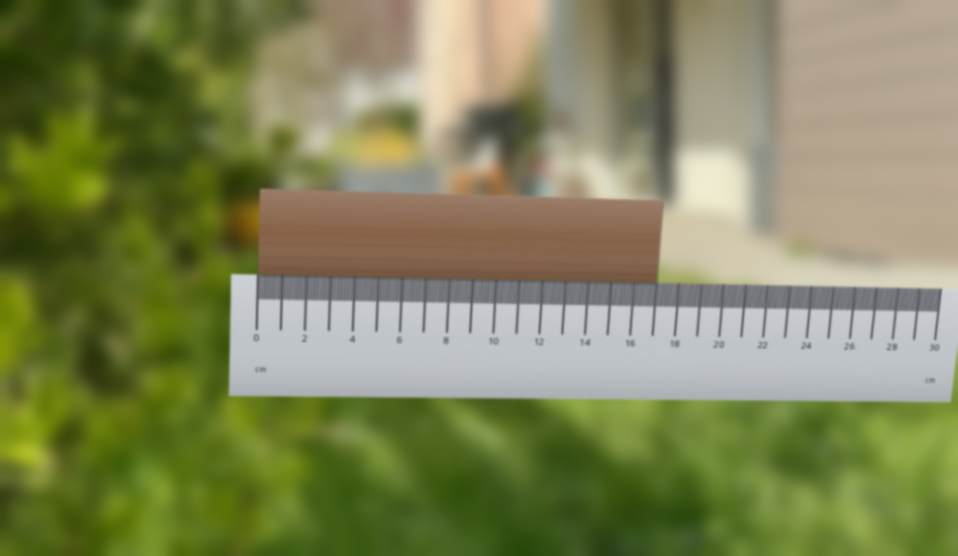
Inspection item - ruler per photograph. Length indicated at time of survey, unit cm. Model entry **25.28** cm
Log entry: **17** cm
